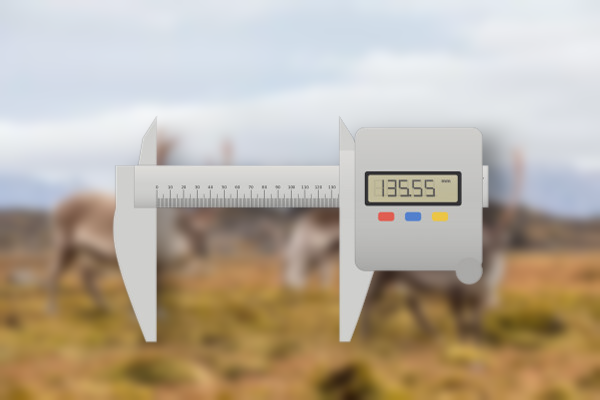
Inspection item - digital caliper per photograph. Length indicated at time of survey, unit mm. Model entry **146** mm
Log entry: **135.55** mm
